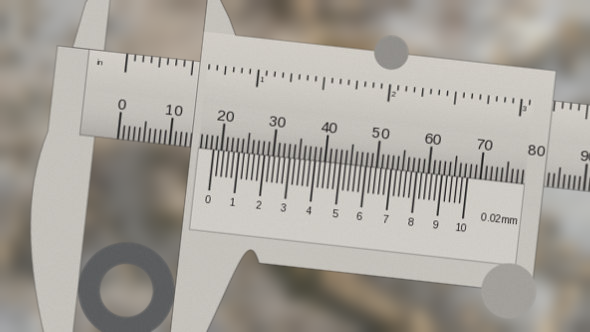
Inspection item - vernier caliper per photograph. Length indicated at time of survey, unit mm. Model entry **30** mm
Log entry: **18.5** mm
